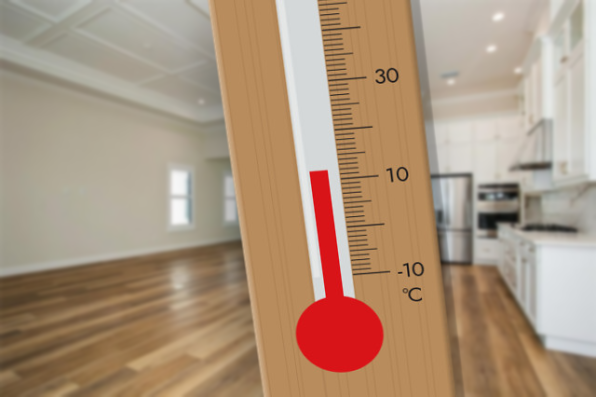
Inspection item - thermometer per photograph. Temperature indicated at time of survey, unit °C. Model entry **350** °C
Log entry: **12** °C
